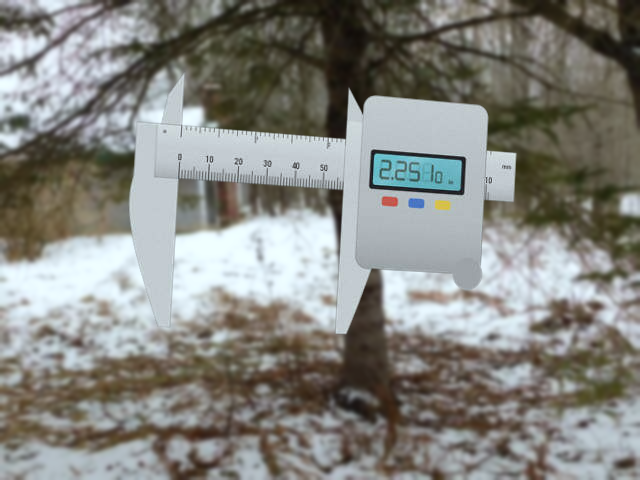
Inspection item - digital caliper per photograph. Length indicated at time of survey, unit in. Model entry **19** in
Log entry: **2.2510** in
